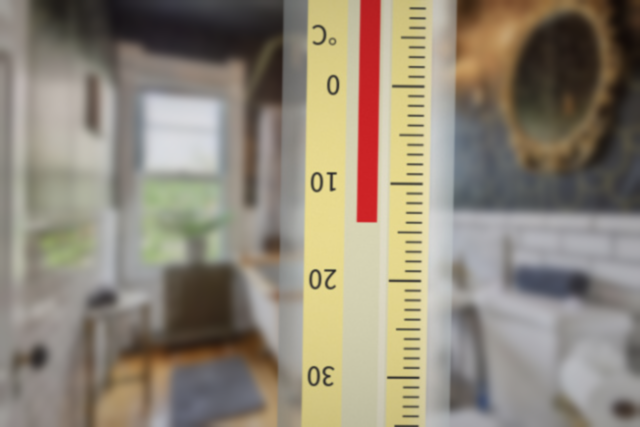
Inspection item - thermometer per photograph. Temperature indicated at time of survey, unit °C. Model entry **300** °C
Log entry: **14** °C
